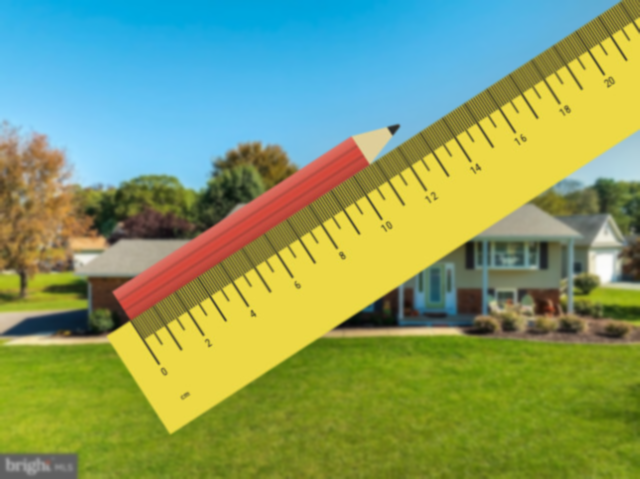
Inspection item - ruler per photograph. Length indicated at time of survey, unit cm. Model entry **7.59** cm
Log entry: **12.5** cm
